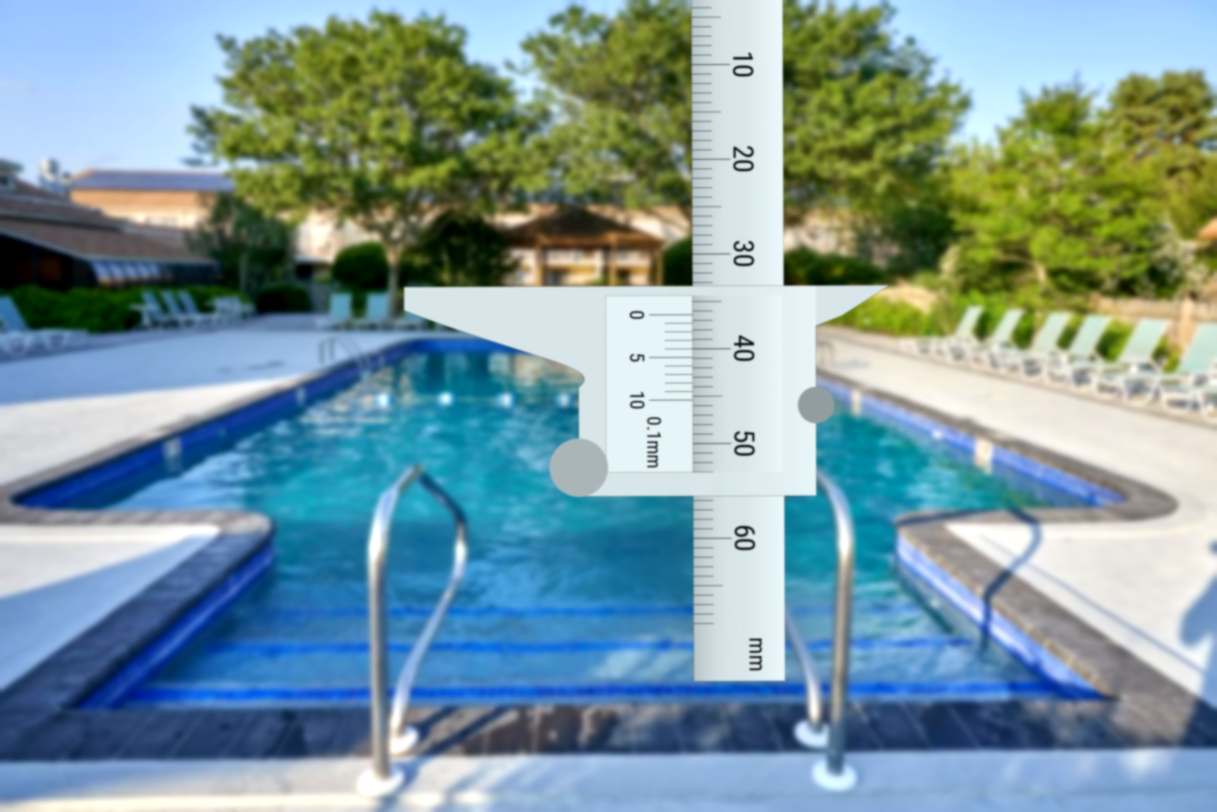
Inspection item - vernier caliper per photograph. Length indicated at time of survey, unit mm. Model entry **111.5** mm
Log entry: **36.4** mm
